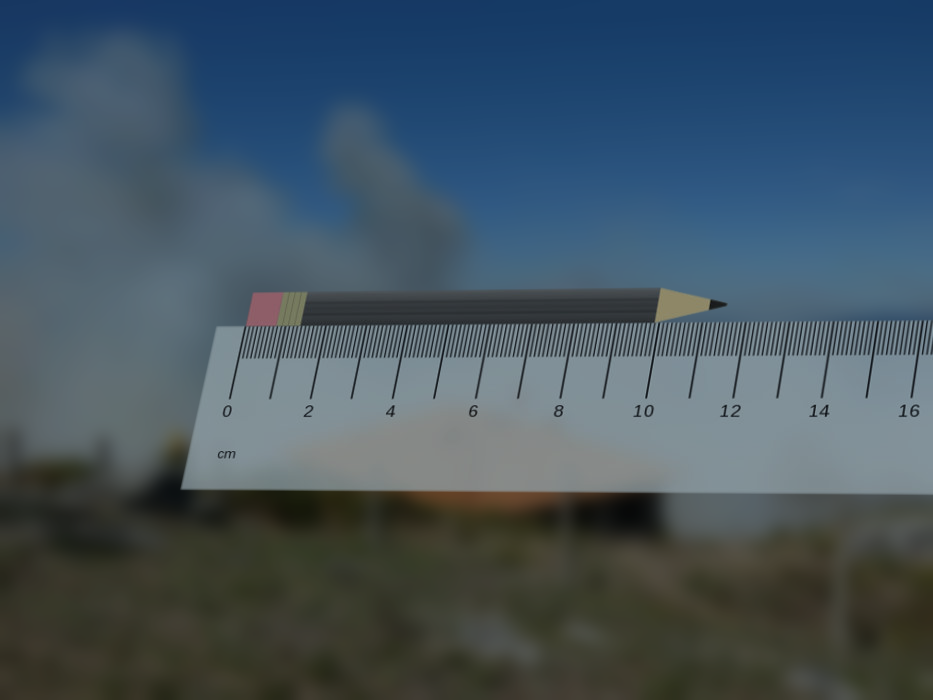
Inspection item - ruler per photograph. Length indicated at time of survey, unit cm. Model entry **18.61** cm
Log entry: **11.5** cm
